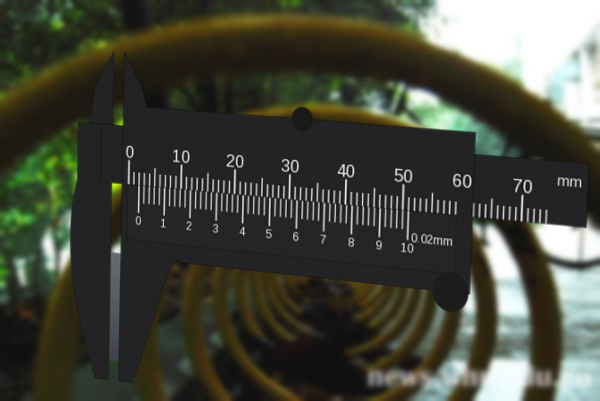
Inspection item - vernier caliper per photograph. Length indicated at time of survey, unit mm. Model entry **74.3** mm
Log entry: **2.0** mm
